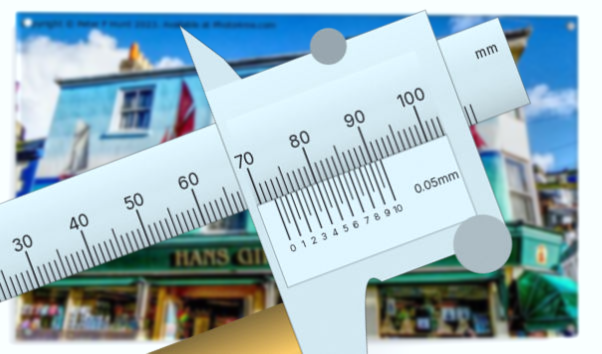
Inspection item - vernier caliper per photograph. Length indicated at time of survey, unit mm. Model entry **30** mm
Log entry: **72.5** mm
